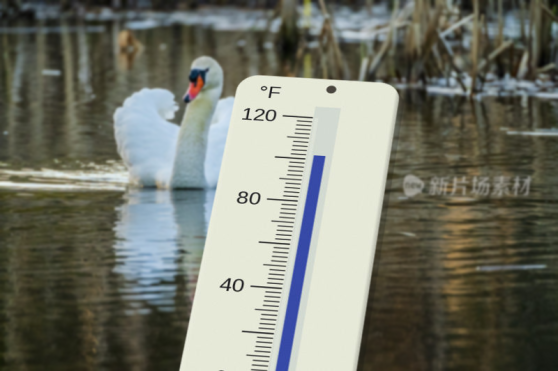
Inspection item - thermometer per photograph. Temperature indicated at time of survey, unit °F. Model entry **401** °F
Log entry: **102** °F
